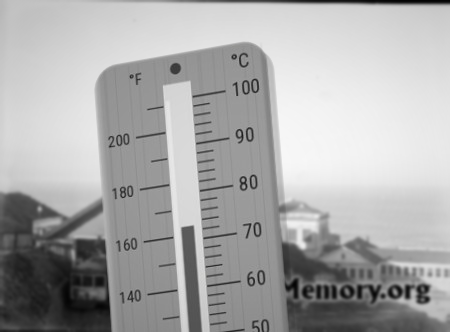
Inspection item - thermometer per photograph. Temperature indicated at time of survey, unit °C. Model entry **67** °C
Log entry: **73** °C
